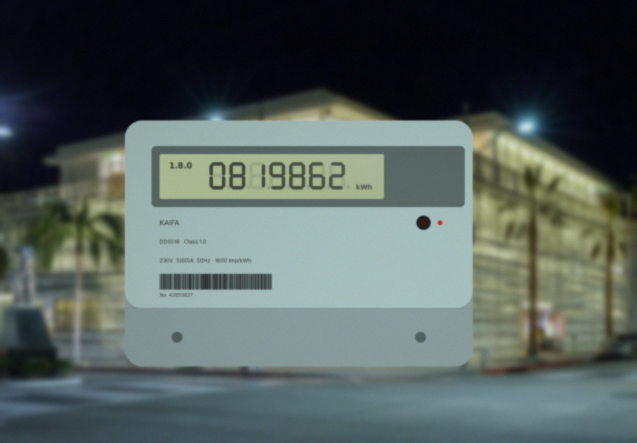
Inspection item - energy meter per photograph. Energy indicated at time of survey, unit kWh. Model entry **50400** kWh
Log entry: **819862** kWh
